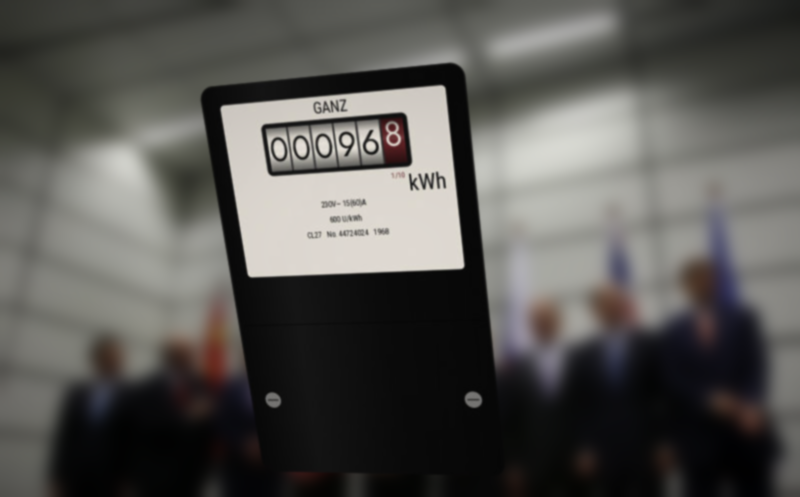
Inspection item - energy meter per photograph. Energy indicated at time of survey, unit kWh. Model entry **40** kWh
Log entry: **96.8** kWh
